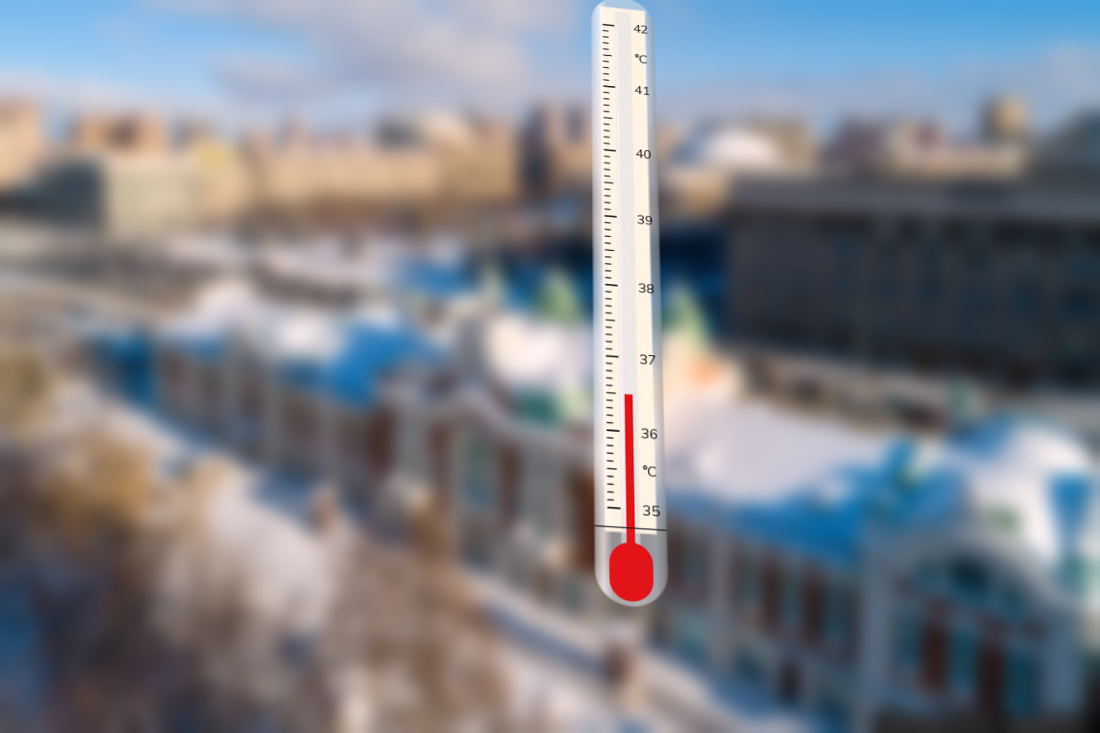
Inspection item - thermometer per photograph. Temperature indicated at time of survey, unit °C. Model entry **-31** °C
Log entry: **36.5** °C
